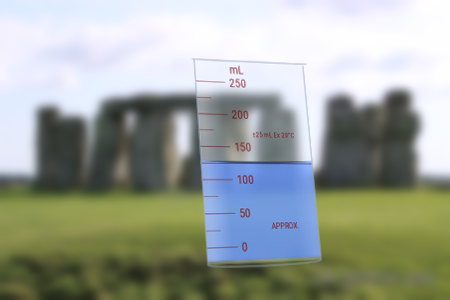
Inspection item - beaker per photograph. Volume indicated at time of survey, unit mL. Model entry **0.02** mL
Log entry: **125** mL
